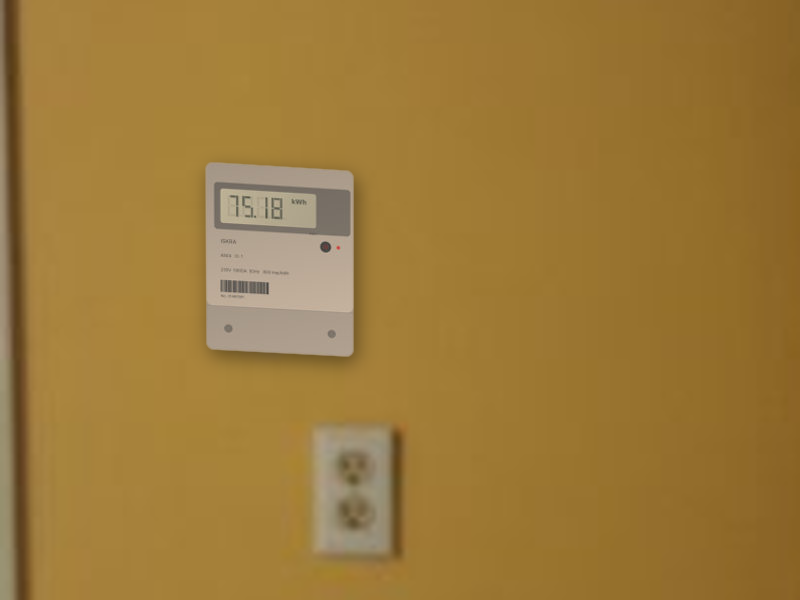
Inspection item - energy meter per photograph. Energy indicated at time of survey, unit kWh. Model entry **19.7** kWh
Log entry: **75.18** kWh
